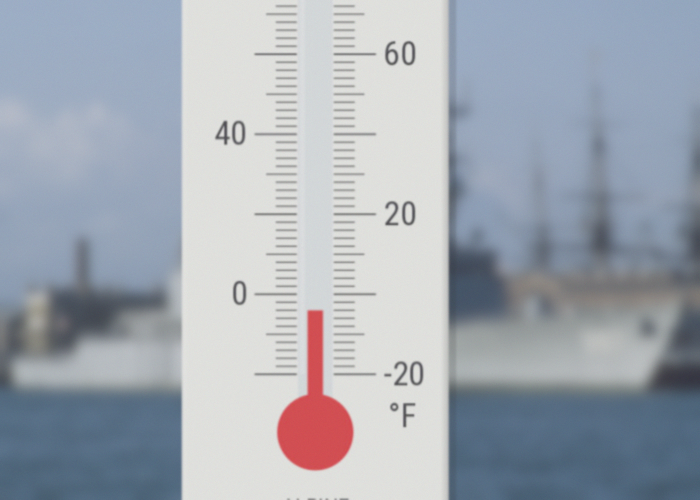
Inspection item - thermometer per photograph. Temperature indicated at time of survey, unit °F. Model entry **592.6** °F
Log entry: **-4** °F
